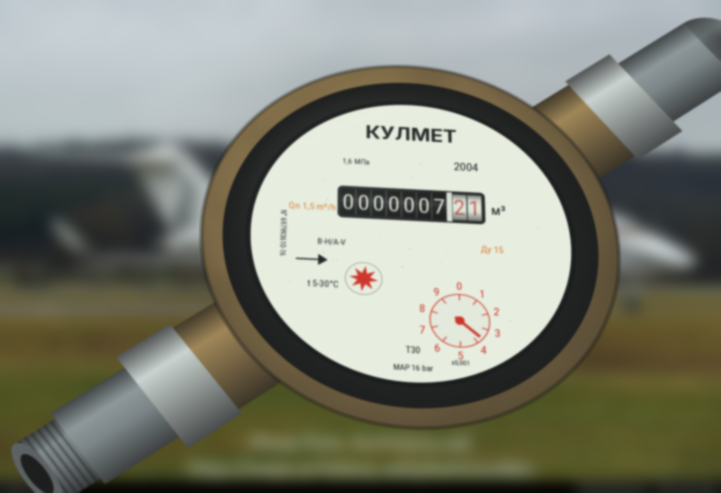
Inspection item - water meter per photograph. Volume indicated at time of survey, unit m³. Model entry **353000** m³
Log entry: **7.213** m³
